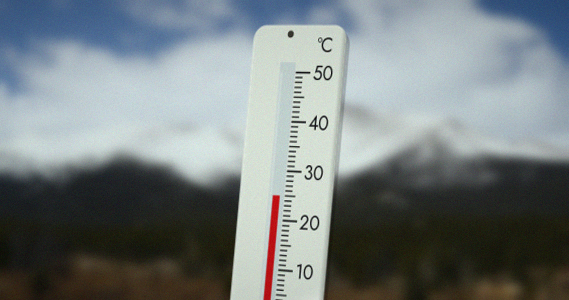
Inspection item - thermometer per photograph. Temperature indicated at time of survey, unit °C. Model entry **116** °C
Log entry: **25** °C
